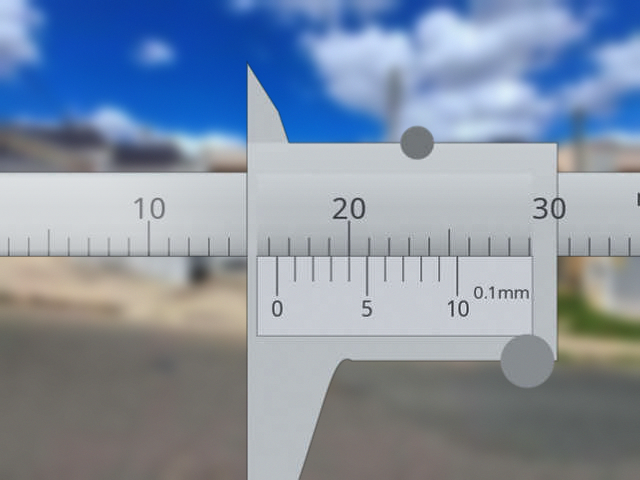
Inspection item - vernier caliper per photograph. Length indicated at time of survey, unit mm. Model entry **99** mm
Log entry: **16.4** mm
